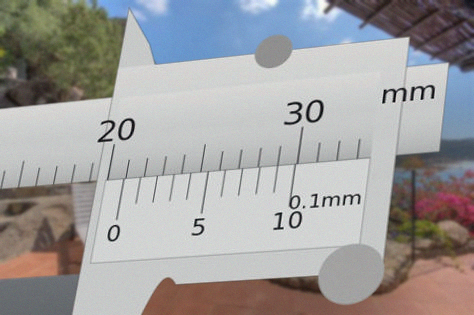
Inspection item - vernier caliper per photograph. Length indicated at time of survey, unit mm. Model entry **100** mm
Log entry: **20.9** mm
